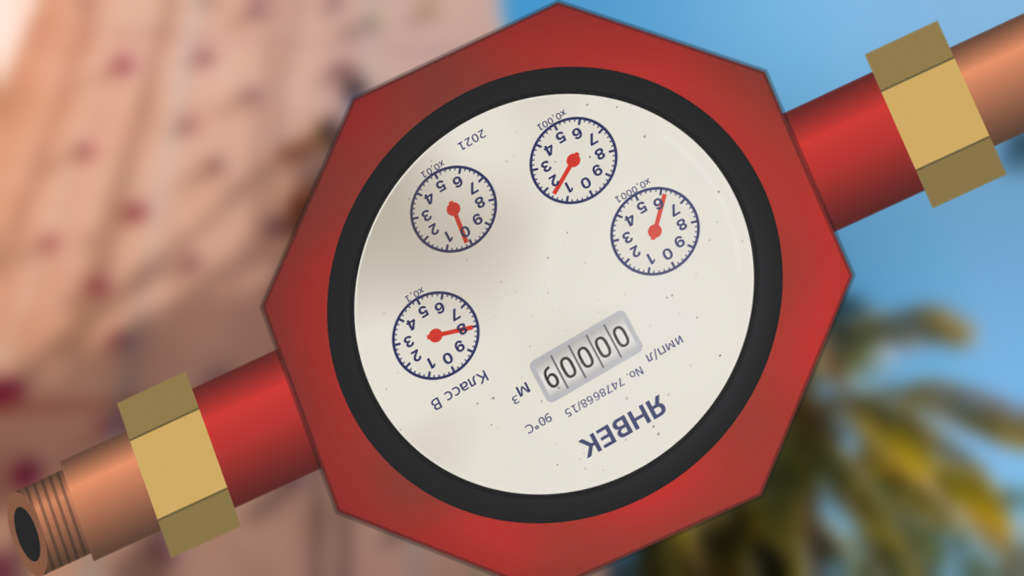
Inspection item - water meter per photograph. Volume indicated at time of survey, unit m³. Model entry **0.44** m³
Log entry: **9.8016** m³
